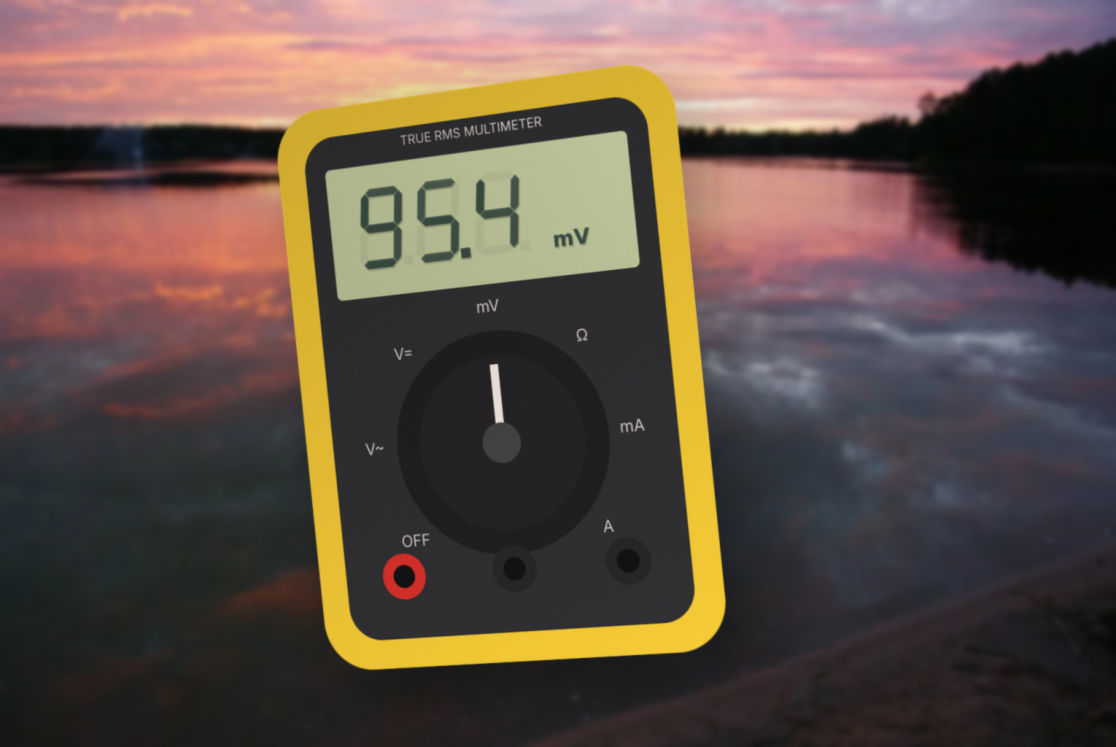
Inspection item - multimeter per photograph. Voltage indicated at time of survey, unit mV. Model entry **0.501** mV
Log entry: **95.4** mV
